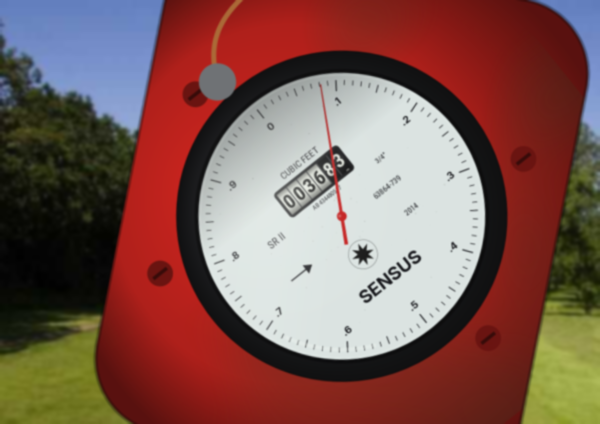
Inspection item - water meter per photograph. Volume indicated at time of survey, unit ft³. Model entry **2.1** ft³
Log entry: **3683.08** ft³
